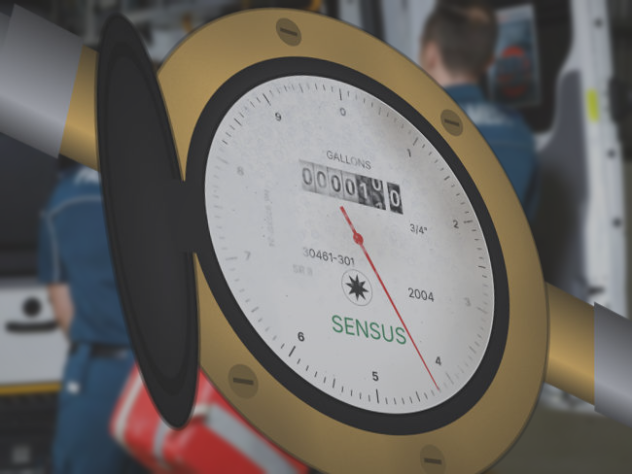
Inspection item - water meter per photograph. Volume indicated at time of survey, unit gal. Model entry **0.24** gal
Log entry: **104.2** gal
